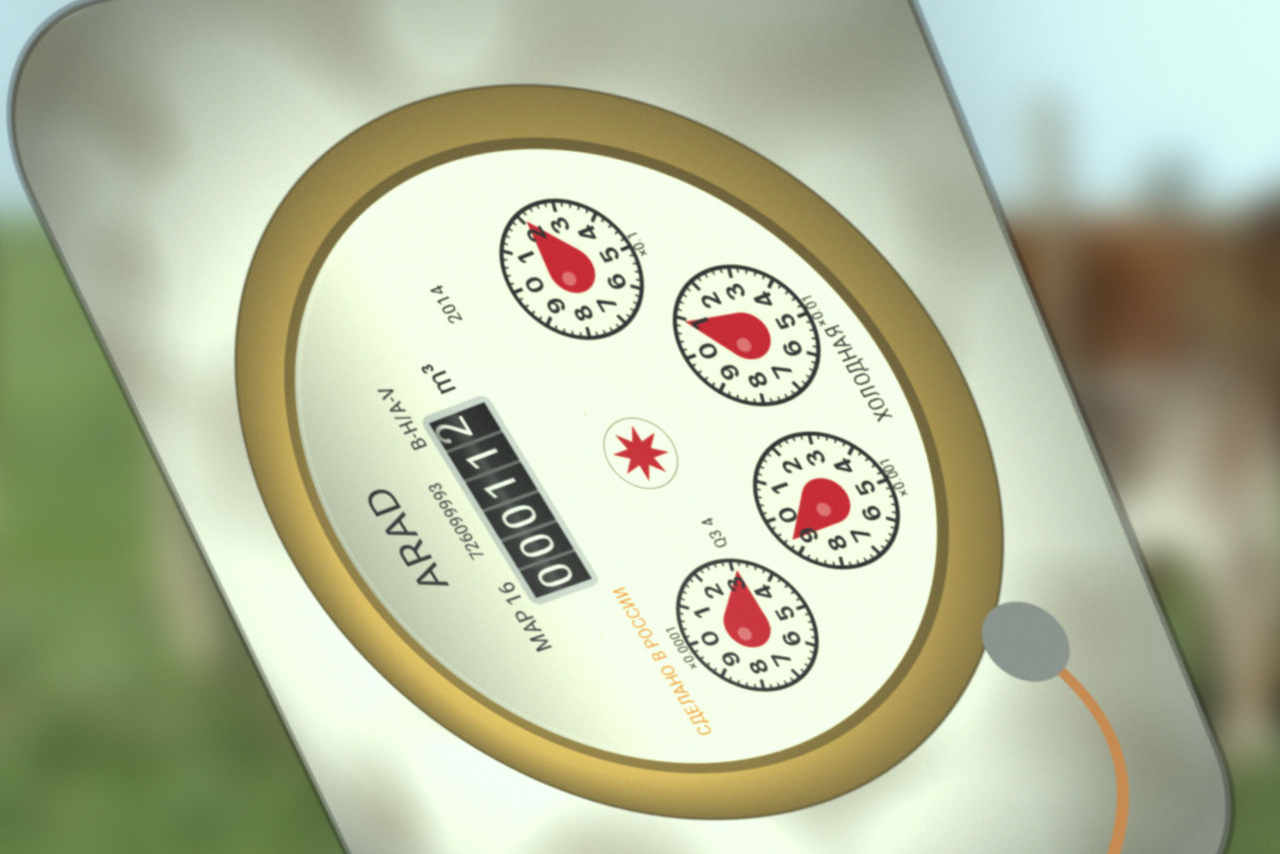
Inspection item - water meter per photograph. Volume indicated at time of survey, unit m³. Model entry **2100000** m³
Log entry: **112.2093** m³
